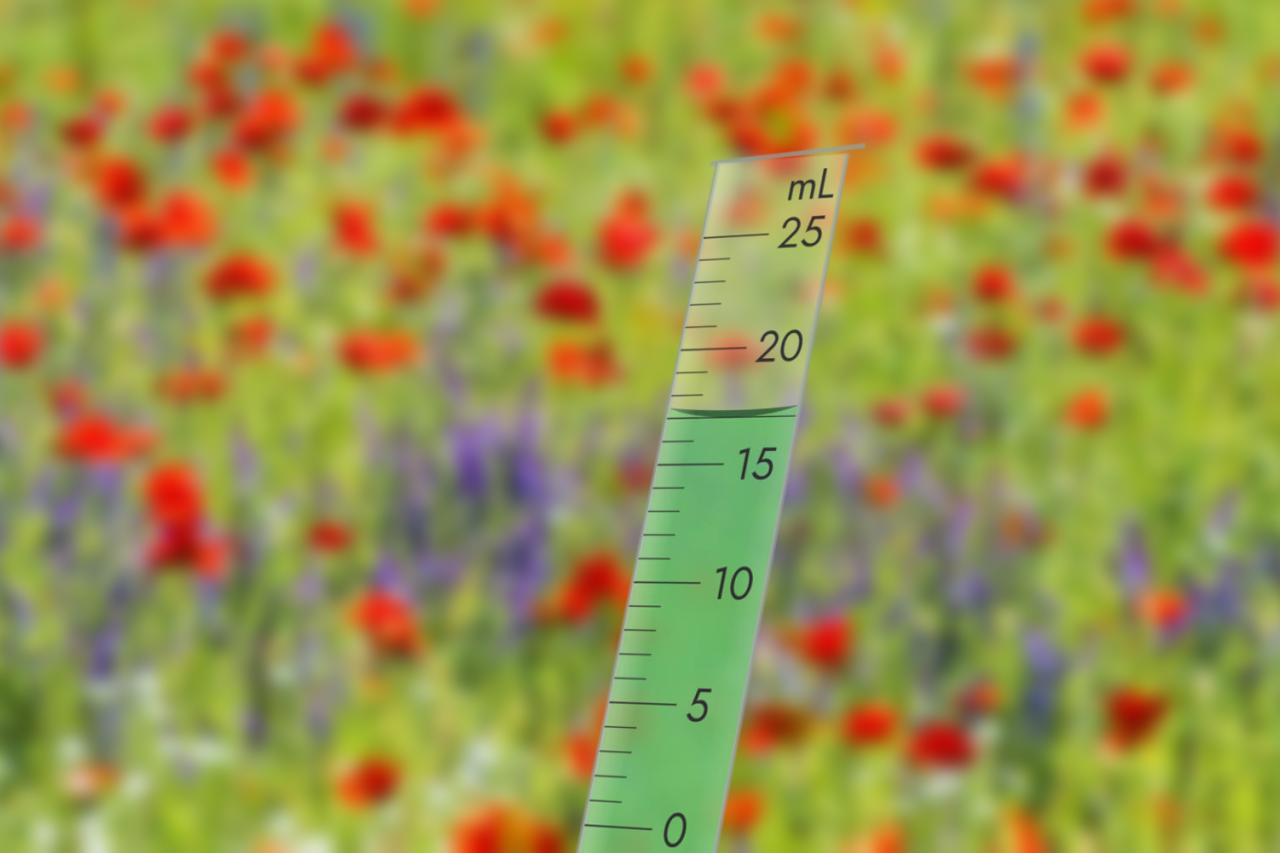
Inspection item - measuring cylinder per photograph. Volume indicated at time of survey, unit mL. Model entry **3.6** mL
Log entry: **17** mL
